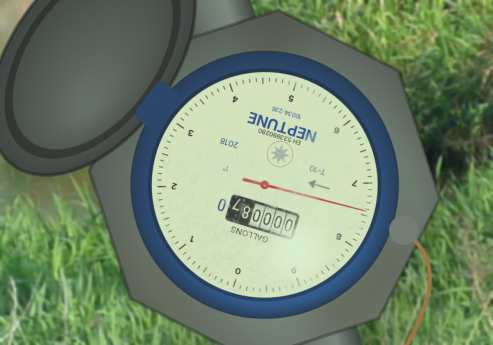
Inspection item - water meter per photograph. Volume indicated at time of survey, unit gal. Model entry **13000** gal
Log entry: **867.4** gal
